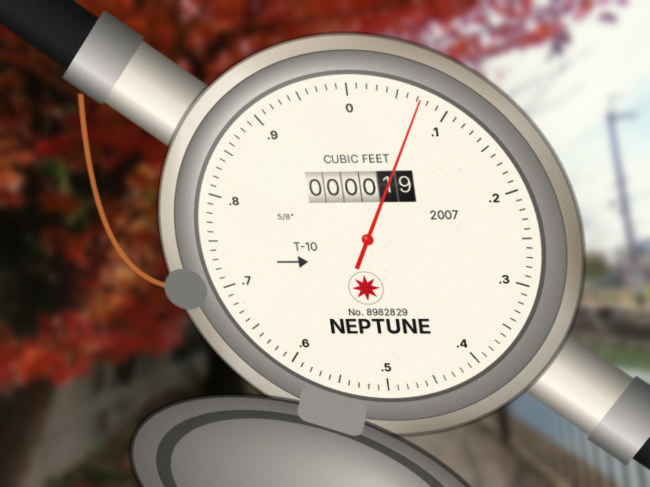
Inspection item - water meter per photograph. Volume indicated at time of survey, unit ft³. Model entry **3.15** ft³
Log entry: **19.07** ft³
